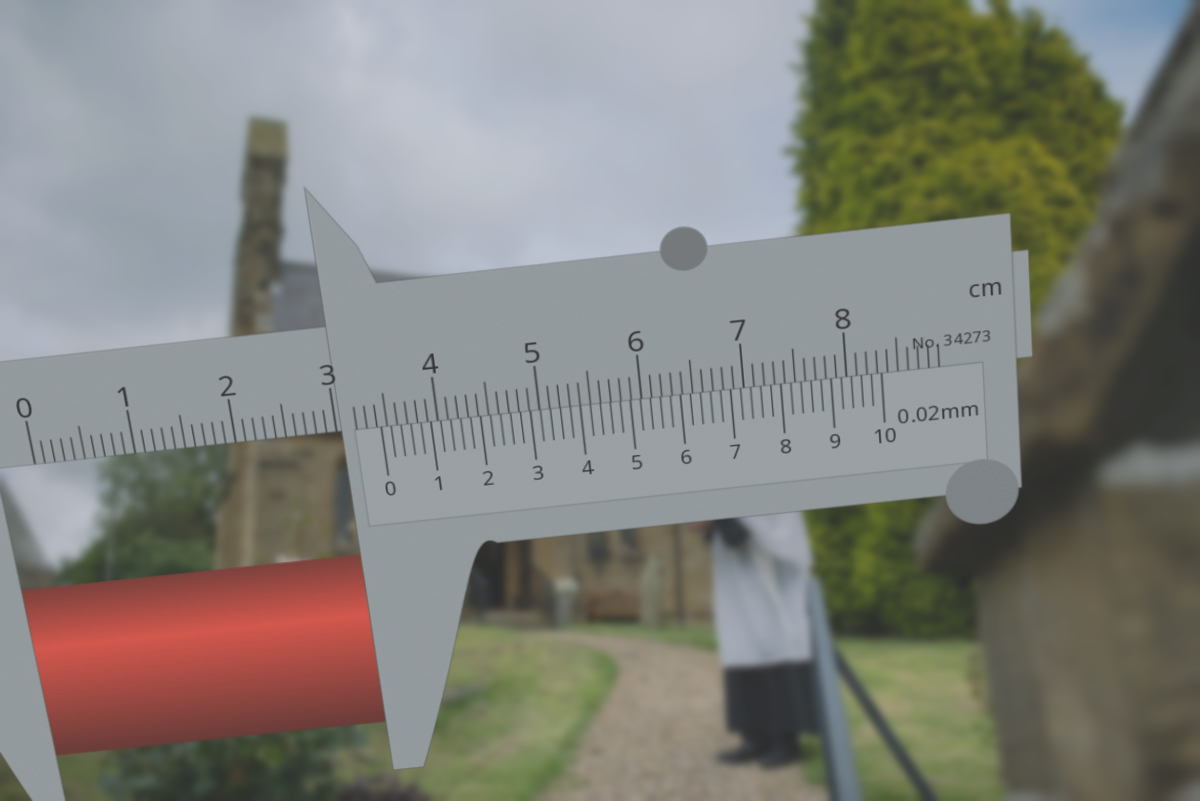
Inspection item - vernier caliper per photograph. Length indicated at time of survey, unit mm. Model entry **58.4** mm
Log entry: **34.4** mm
